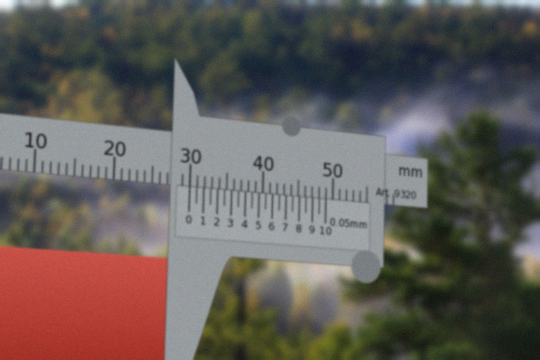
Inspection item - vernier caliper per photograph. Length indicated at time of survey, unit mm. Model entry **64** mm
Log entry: **30.0** mm
